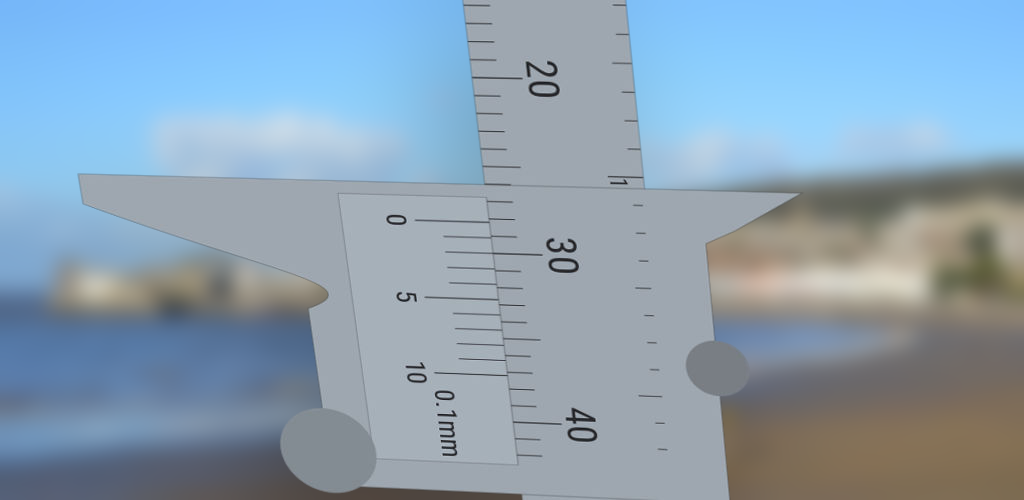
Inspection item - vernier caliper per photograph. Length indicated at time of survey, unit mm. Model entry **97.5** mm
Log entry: **28.2** mm
